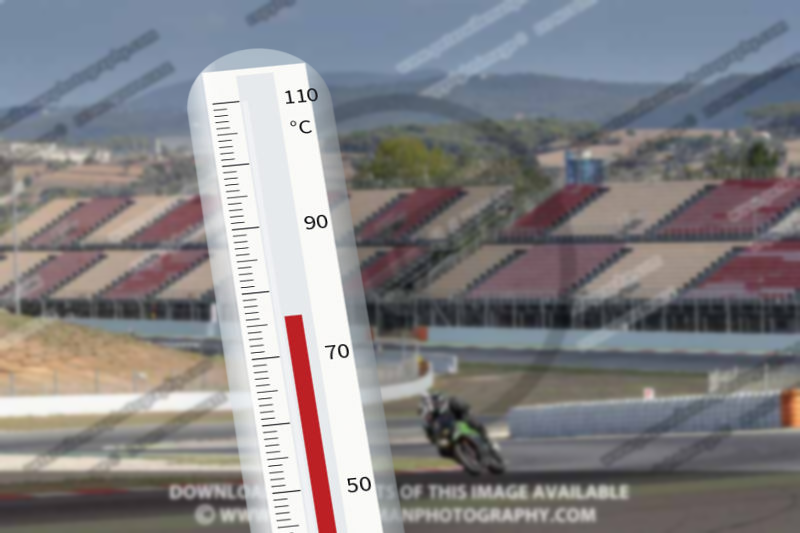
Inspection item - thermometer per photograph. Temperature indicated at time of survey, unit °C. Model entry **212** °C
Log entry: **76** °C
